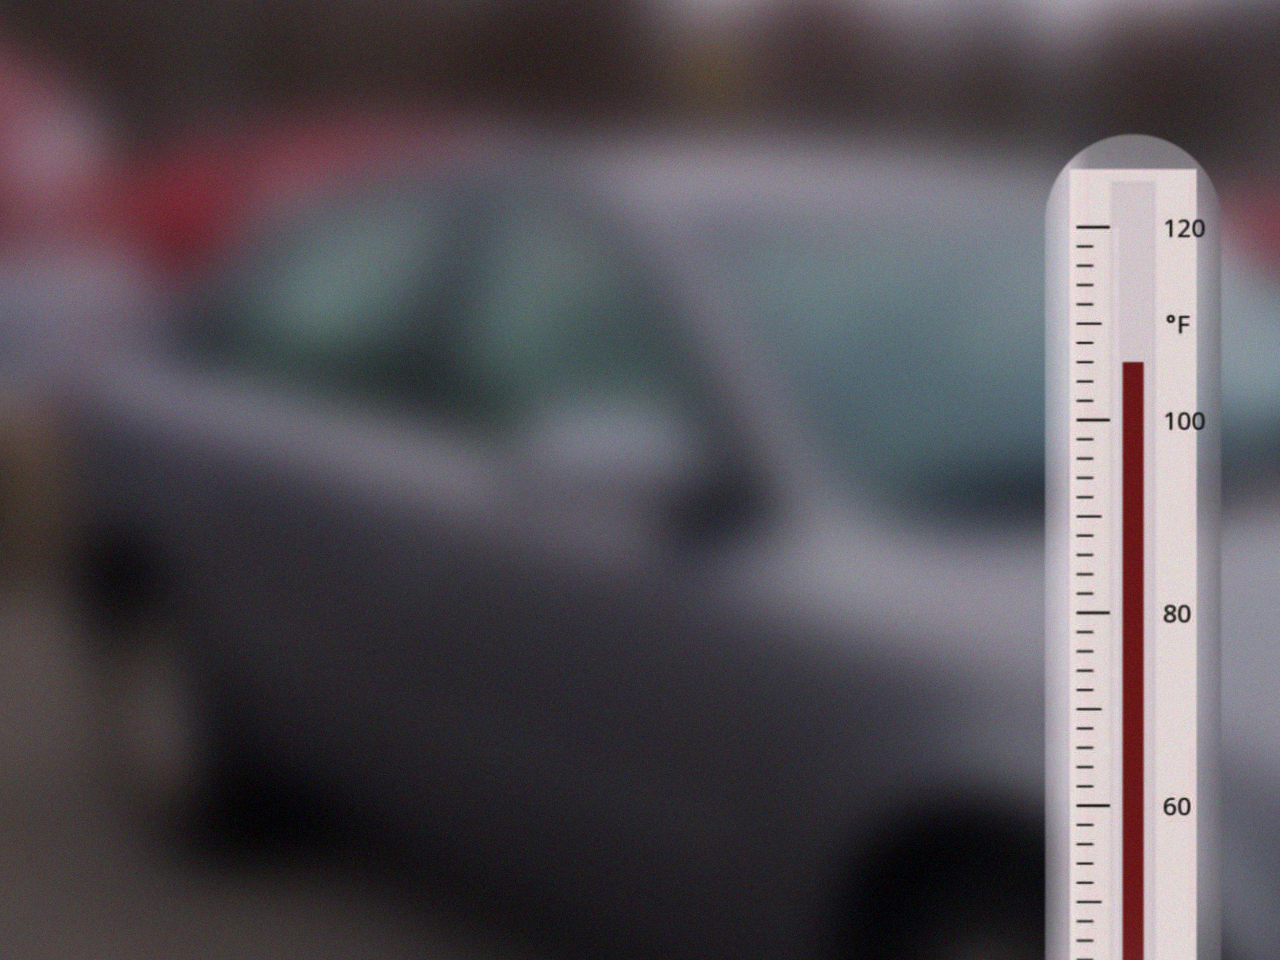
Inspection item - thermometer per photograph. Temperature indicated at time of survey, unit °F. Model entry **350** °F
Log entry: **106** °F
